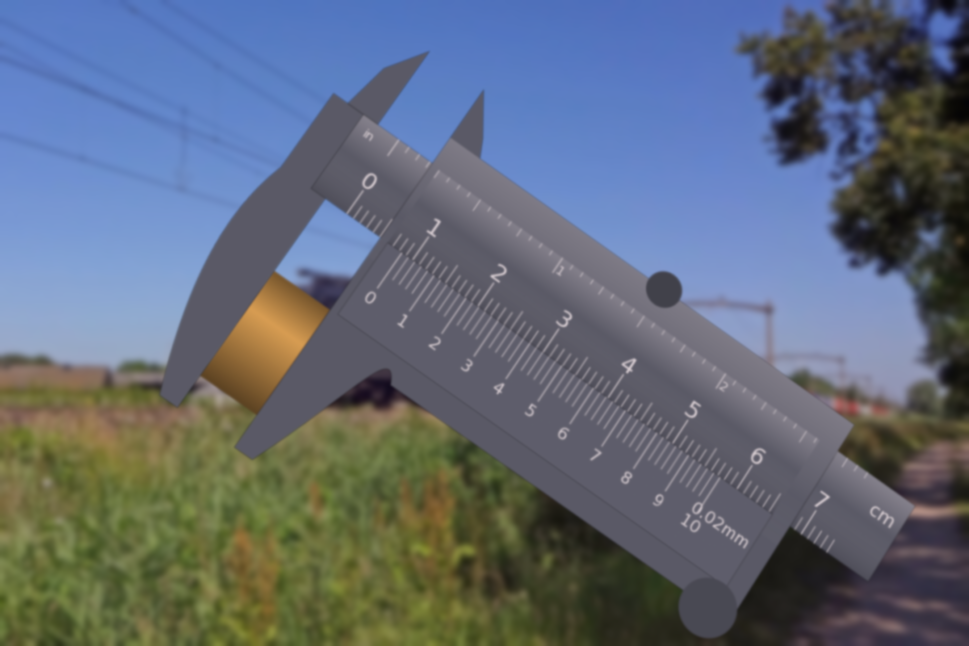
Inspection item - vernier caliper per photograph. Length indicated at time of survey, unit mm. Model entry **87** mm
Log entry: **8.4** mm
